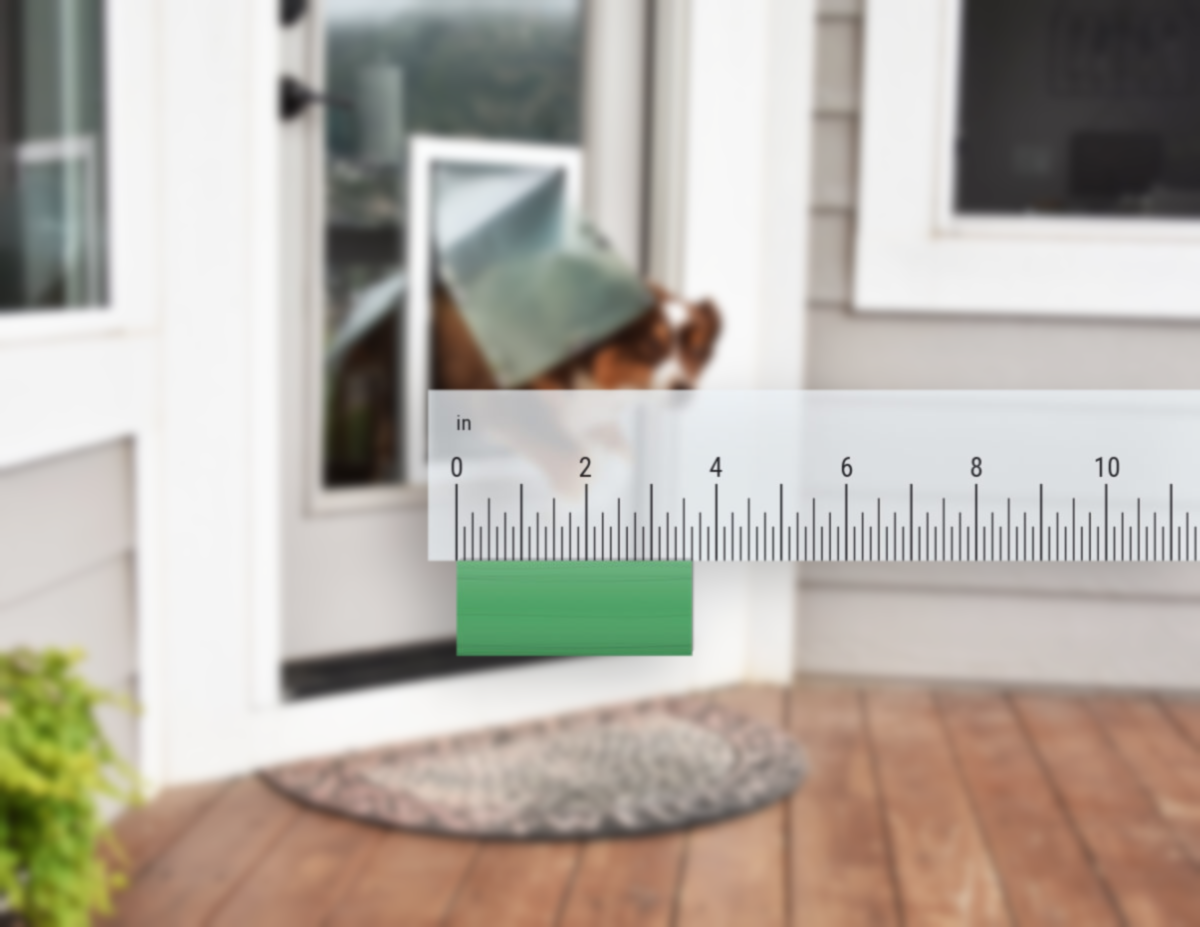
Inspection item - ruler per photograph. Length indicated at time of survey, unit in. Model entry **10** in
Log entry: **3.625** in
